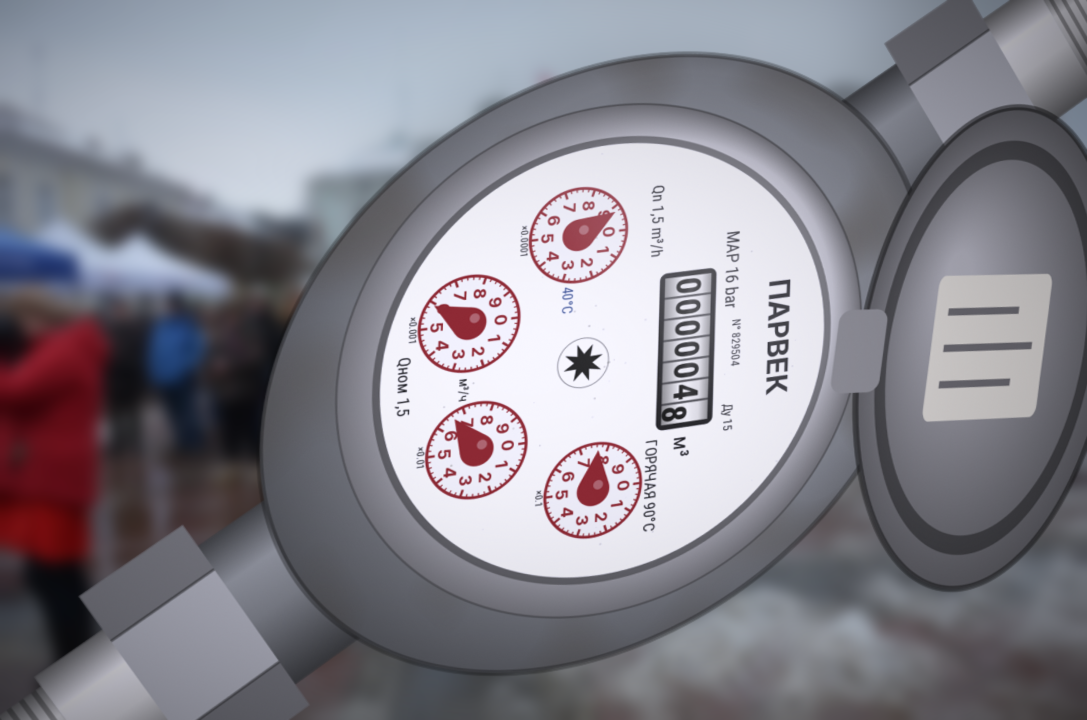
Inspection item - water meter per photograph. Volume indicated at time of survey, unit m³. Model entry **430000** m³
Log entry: **47.7659** m³
